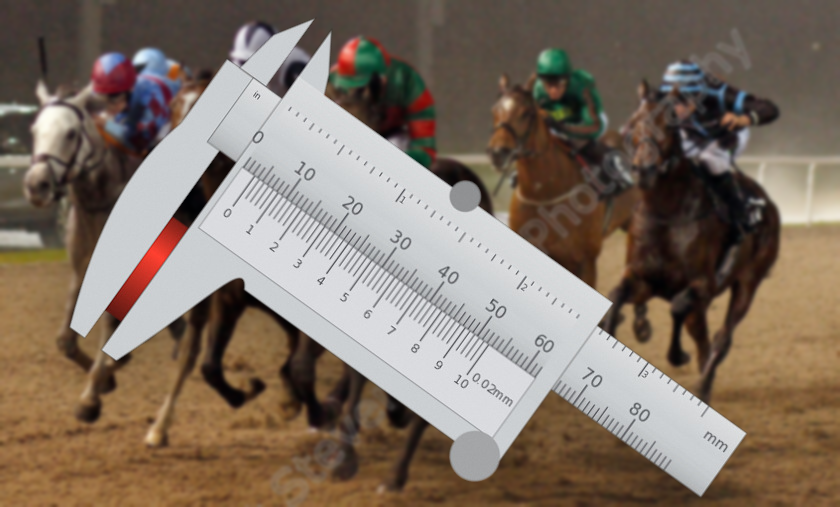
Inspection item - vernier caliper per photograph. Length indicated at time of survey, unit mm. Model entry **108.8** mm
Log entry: **3.4** mm
